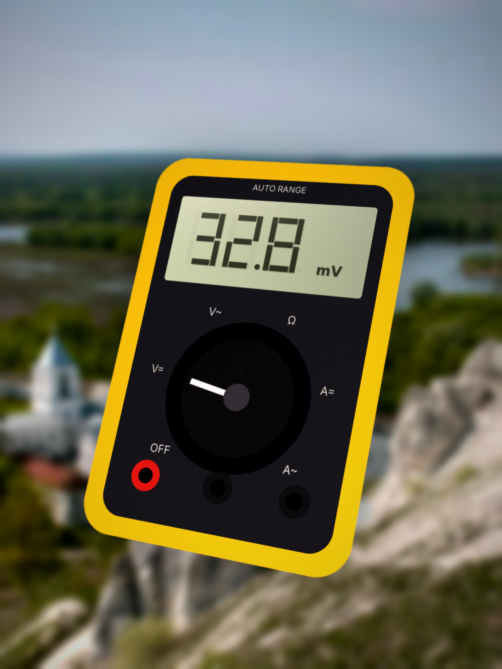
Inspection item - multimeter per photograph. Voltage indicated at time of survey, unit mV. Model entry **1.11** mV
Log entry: **32.8** mV
